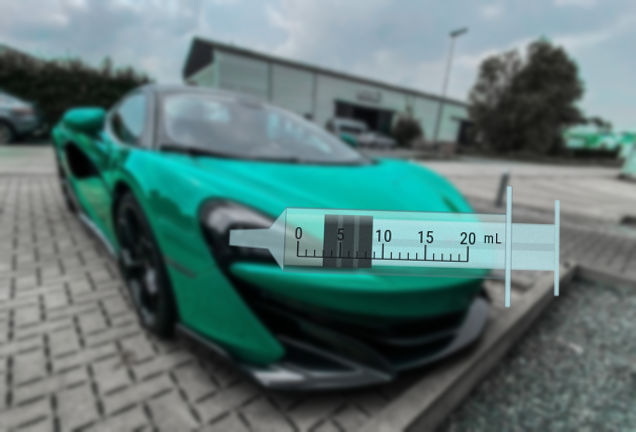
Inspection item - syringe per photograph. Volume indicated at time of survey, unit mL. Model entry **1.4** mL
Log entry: **3** mL
